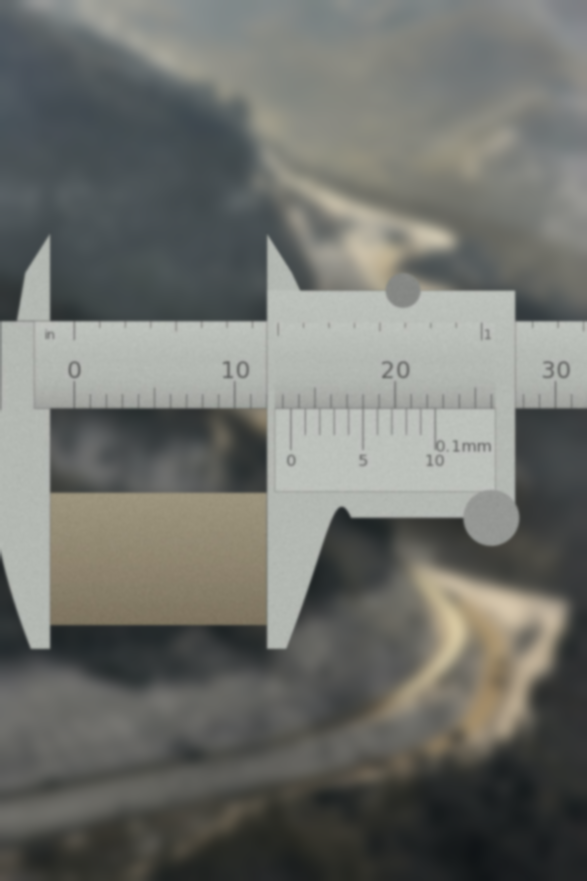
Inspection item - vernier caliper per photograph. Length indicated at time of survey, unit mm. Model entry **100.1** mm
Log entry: **13.5** mm
